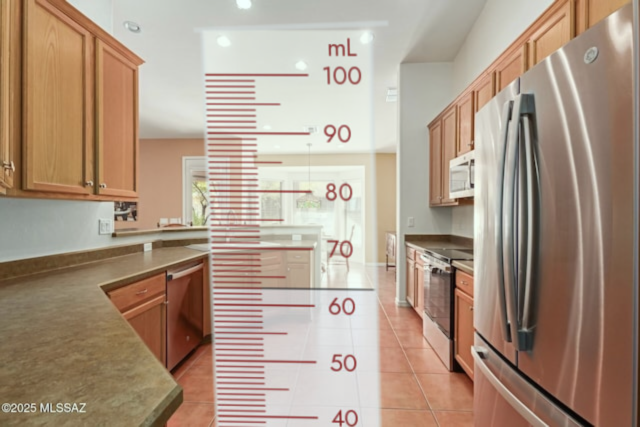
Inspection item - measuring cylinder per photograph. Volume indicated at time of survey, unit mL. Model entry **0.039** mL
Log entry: **63** mL
